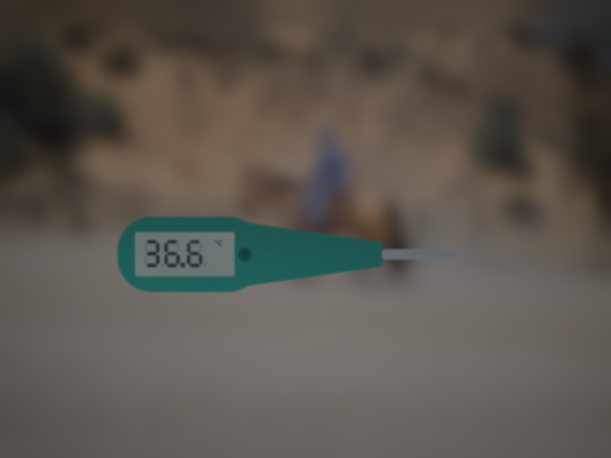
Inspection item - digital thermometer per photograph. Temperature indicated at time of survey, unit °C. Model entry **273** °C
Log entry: **36.6** °C
